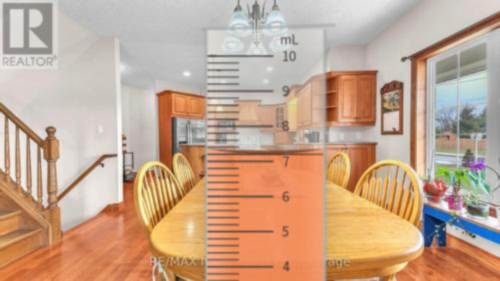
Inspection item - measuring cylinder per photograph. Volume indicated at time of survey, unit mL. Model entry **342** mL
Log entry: **7.2** mL
